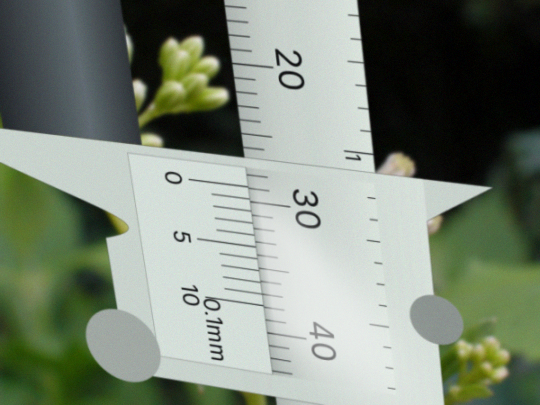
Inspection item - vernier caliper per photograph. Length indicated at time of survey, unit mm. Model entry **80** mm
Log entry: **28.9** mm
